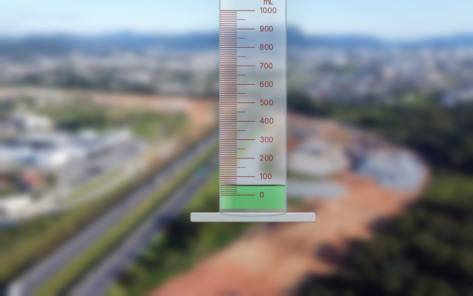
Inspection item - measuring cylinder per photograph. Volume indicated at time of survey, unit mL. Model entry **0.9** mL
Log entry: **50** mL
